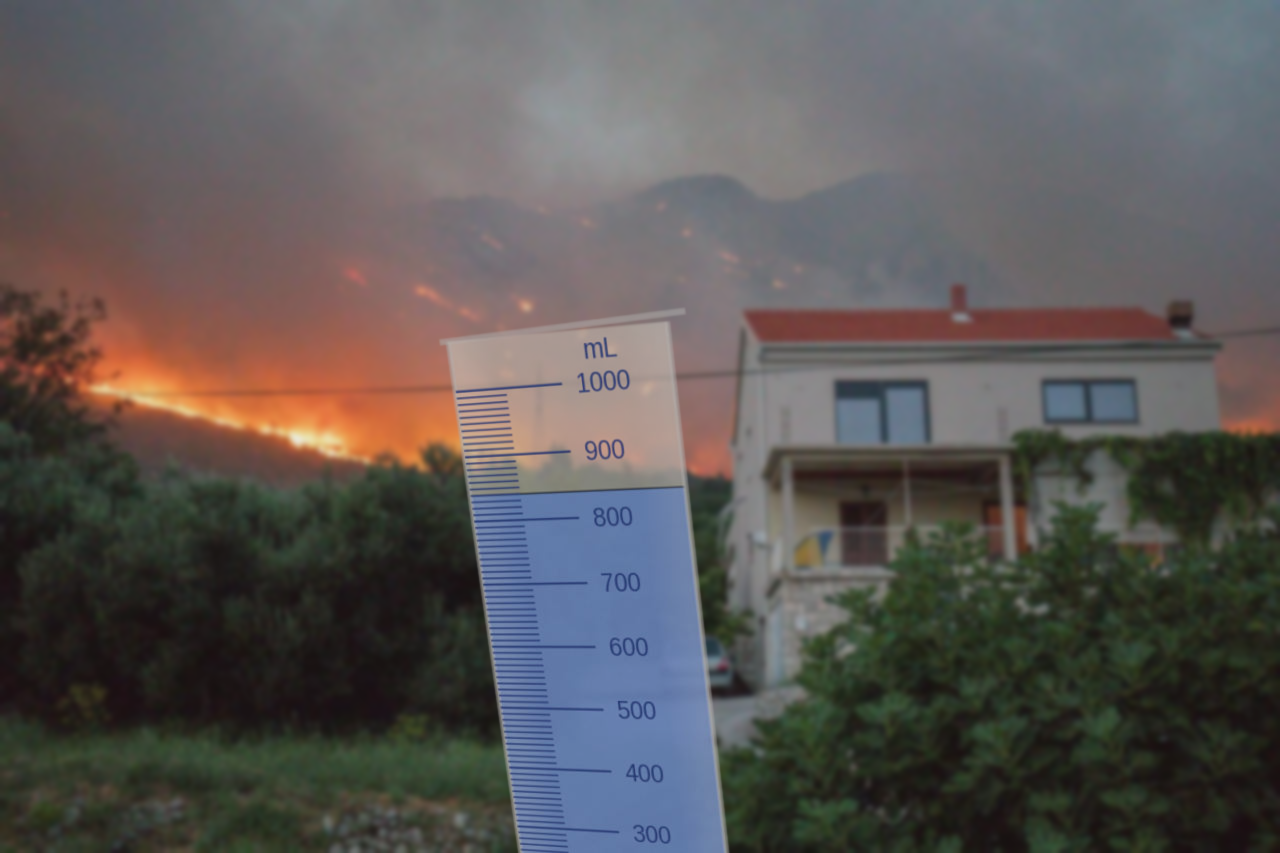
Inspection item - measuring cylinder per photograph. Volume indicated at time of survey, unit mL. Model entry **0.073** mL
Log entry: **840** mL
